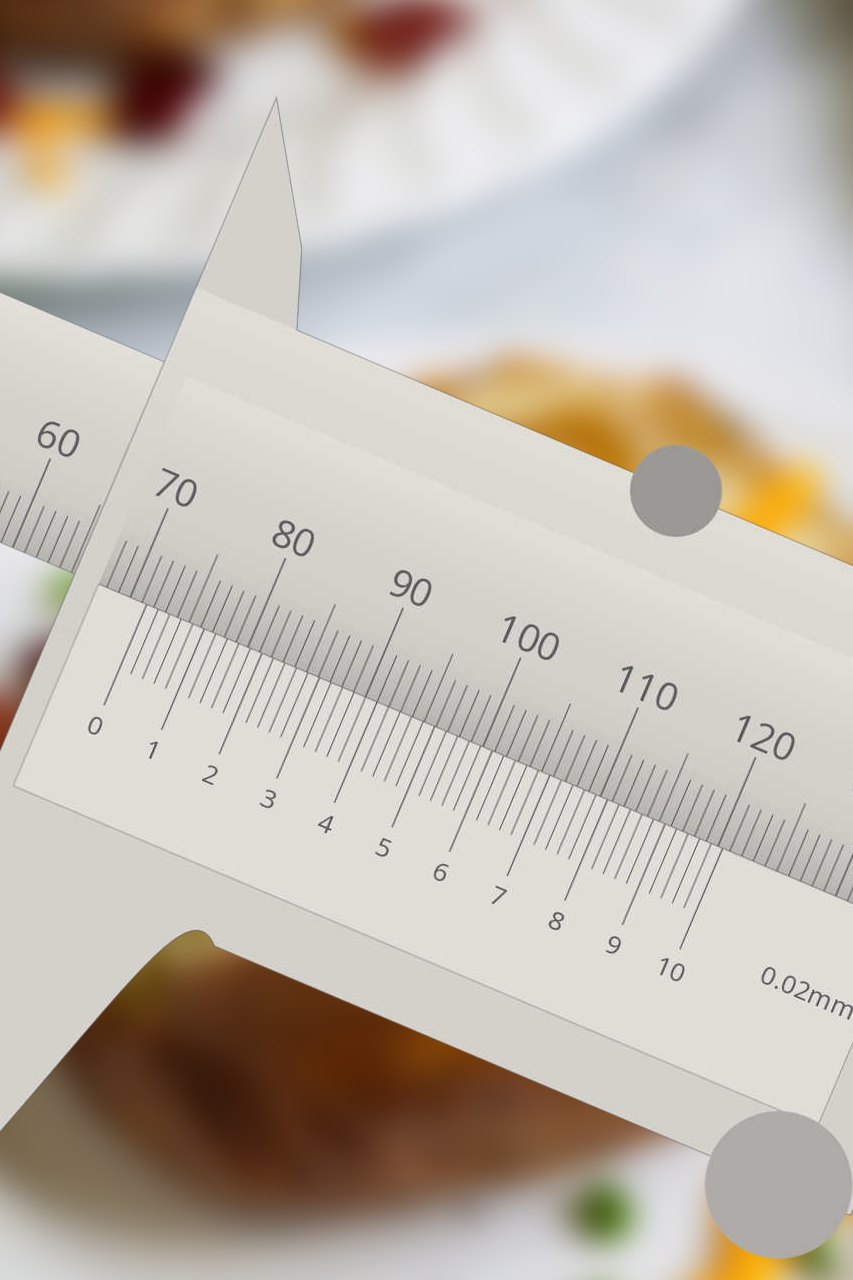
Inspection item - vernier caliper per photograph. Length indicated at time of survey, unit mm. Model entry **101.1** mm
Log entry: **71.4** mm
